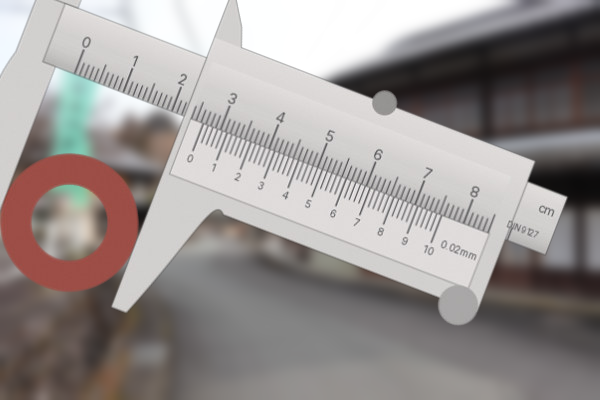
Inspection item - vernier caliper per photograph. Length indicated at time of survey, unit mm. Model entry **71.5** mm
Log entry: **26.5** mm
